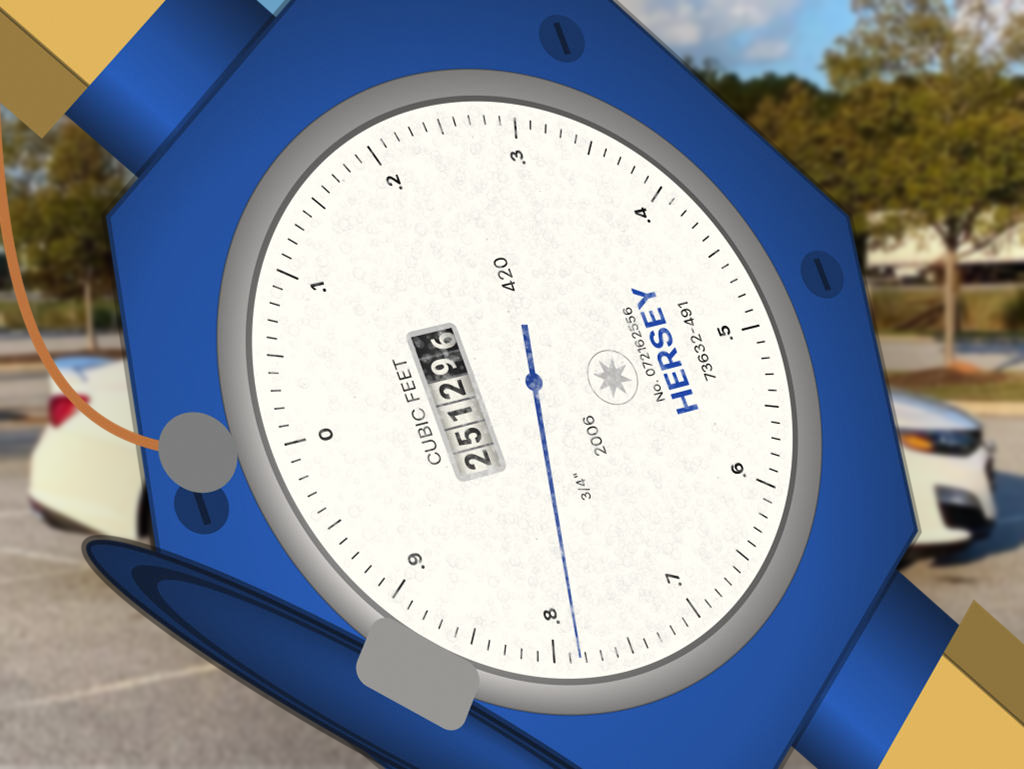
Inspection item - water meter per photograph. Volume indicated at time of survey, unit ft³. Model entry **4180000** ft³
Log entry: **251295.78** ft³
